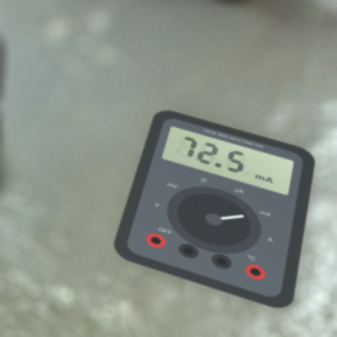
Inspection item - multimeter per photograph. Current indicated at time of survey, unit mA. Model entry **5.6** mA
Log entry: **72.5** mA
